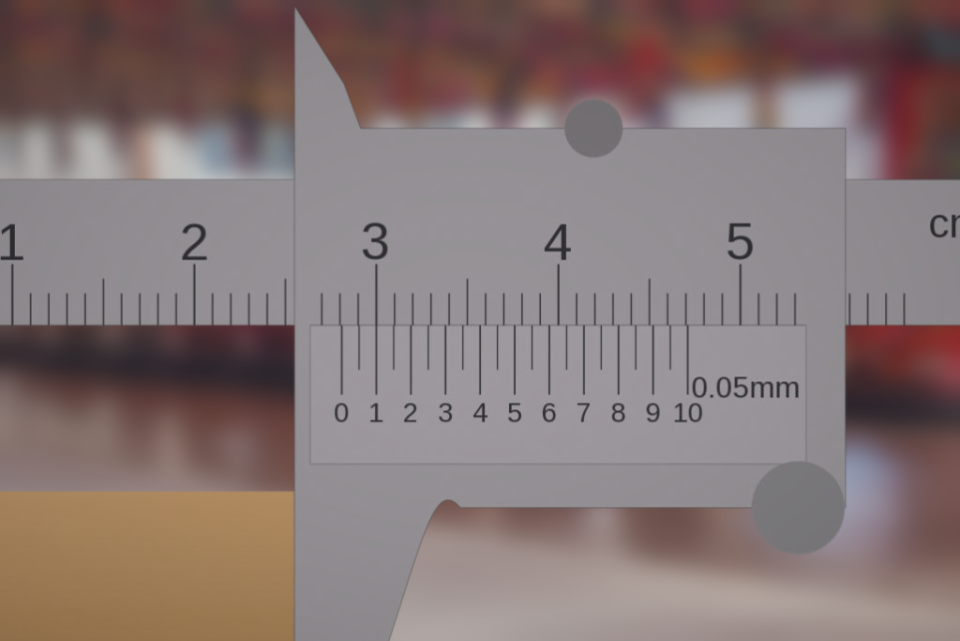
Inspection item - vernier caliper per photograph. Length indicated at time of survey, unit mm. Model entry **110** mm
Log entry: **28.1** mm
